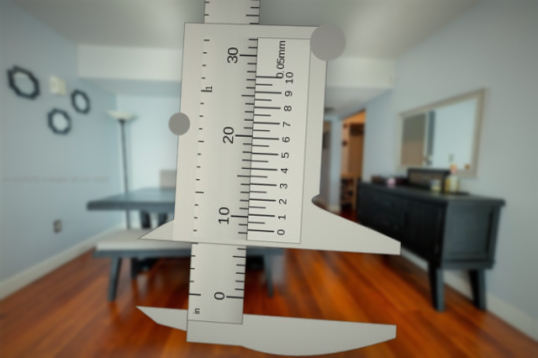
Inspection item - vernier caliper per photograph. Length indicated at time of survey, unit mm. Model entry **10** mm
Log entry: **8.4** mm
